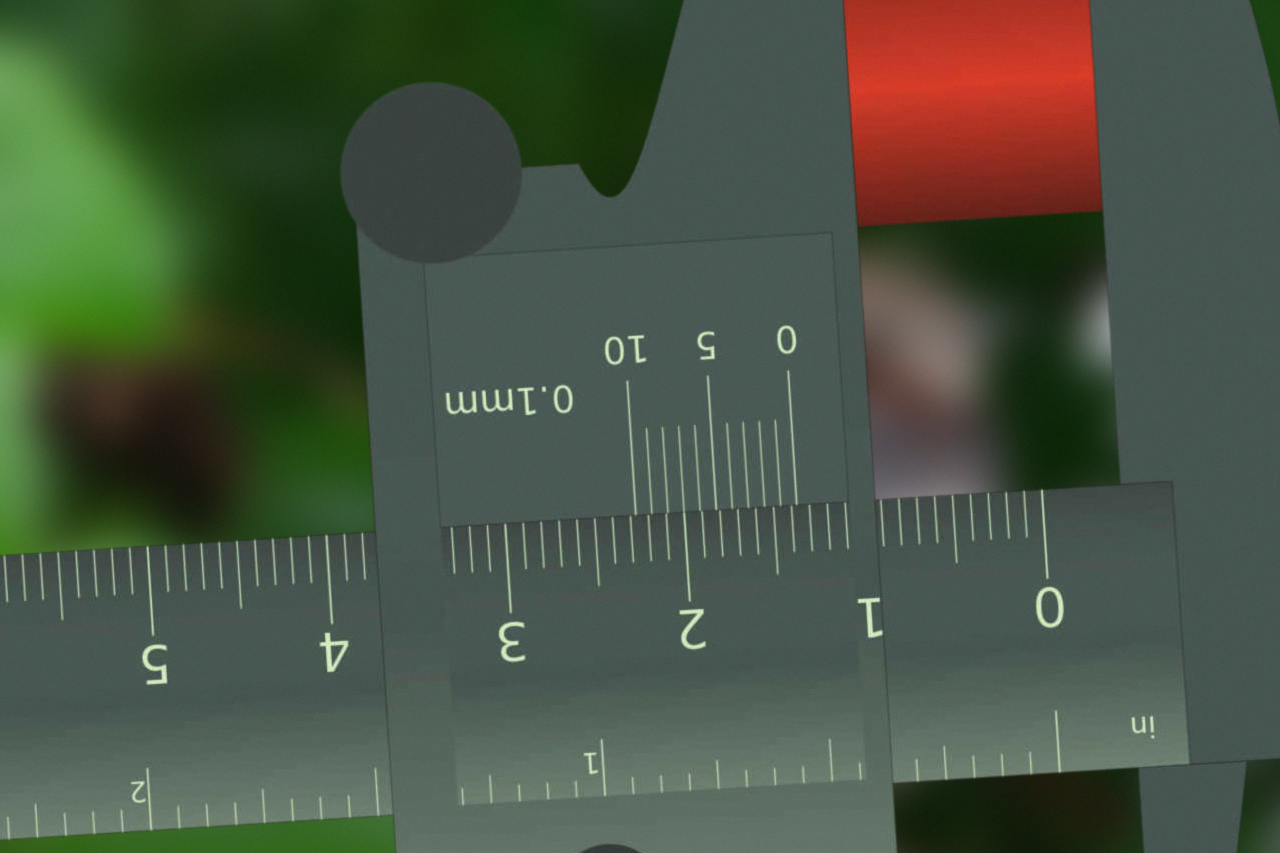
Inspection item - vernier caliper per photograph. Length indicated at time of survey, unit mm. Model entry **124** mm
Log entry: **13.7** mm
